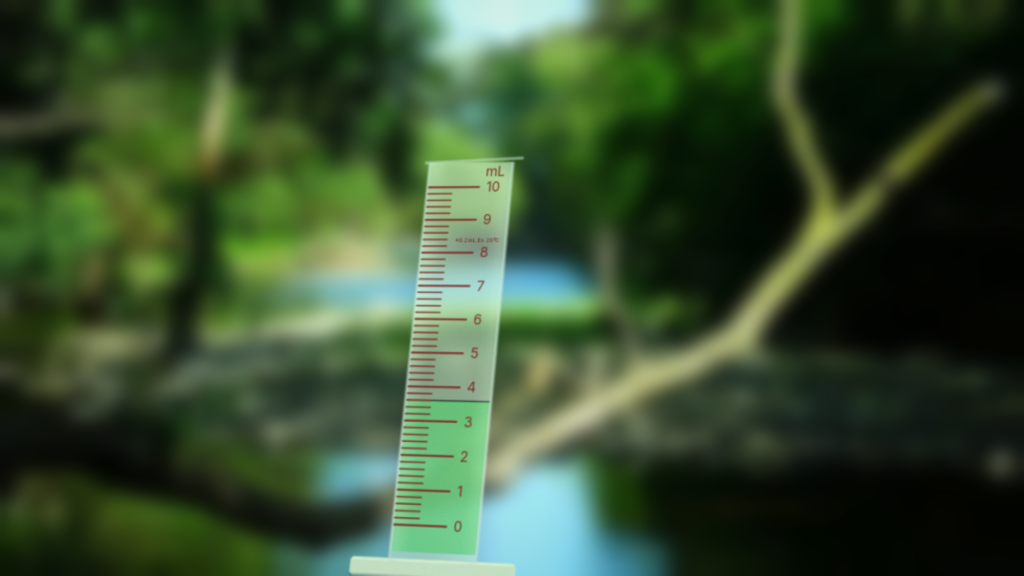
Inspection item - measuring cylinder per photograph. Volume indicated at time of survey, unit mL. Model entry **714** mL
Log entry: **3.6** mL
